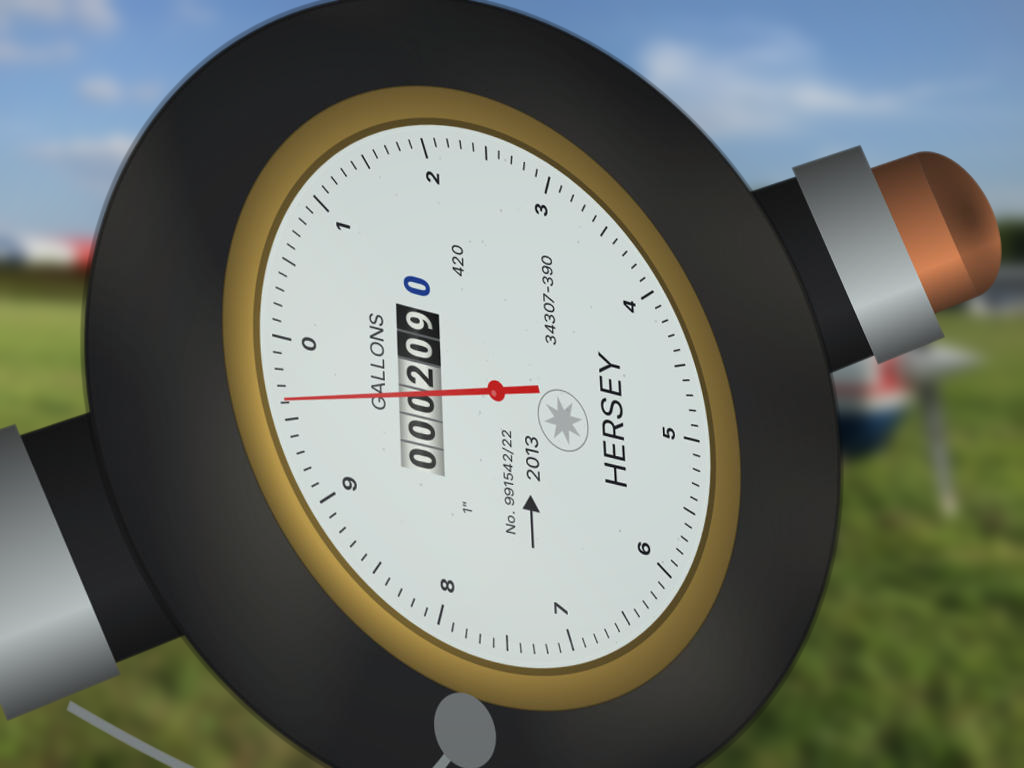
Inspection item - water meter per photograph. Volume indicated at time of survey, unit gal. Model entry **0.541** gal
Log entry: **2089.6** gal
